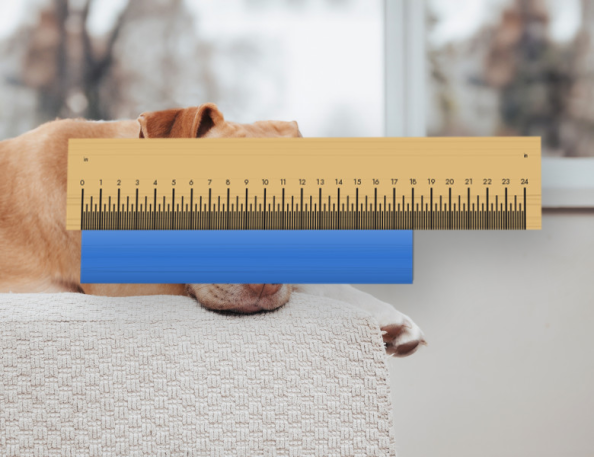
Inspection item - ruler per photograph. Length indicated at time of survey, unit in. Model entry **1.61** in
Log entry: **18** in
